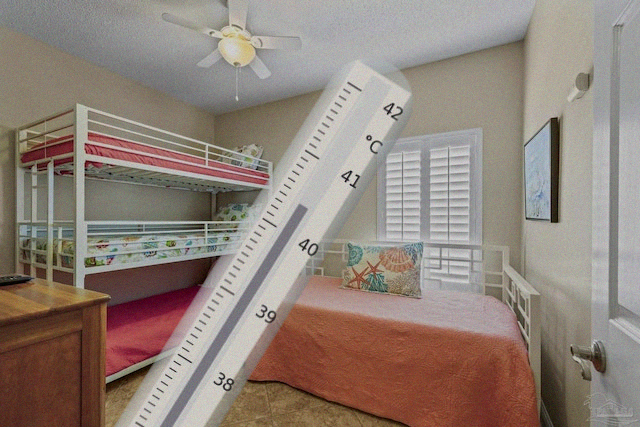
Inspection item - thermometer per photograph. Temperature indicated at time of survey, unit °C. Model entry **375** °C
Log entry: **40.4** °C
